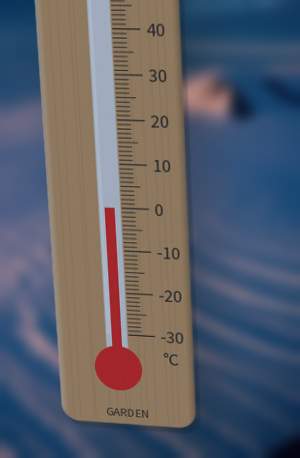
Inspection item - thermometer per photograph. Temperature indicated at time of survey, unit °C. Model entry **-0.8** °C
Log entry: **0** °C
